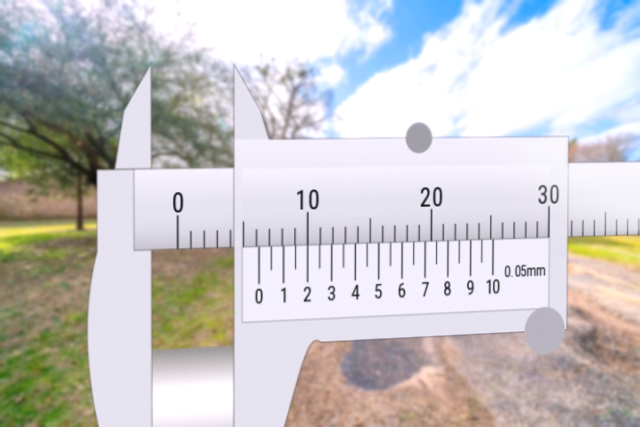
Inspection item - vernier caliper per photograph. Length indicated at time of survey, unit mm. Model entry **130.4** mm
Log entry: **6.2** mm
